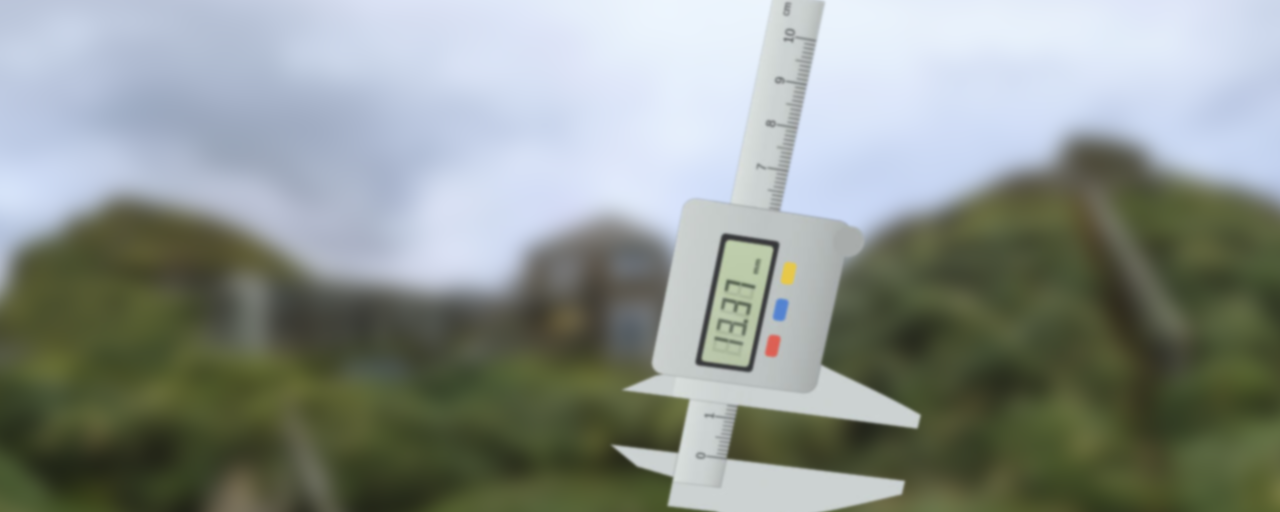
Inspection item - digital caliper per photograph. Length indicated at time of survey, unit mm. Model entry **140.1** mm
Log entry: **13.37** mm
